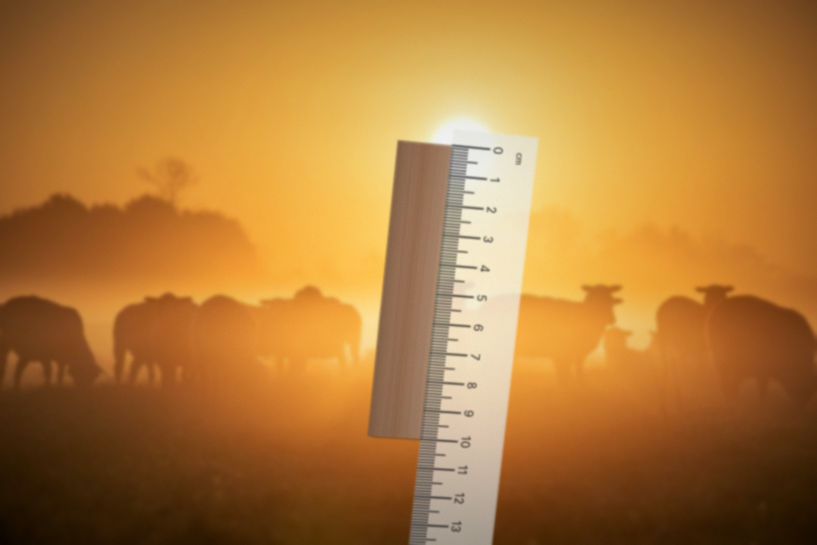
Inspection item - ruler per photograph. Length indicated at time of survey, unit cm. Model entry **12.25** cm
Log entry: **10** cm
